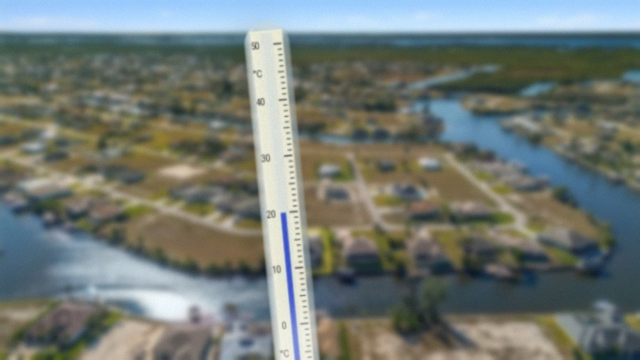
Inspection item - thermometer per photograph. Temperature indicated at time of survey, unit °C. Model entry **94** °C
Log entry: **20** °C
